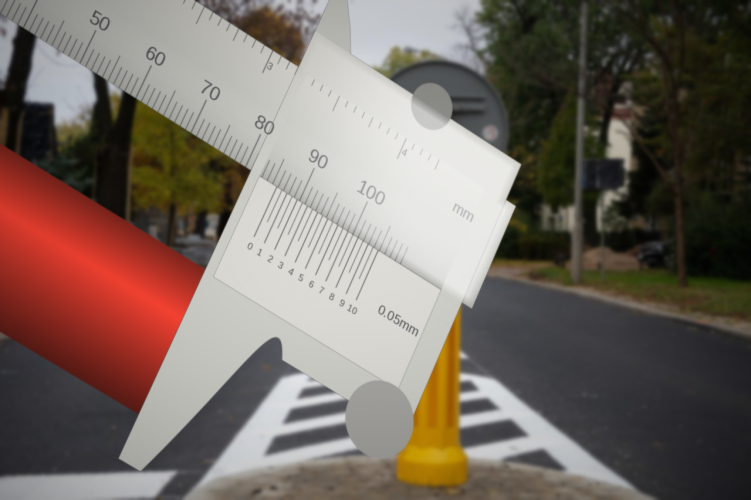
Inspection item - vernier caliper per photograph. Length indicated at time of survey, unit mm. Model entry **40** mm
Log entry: **85.8** mm
